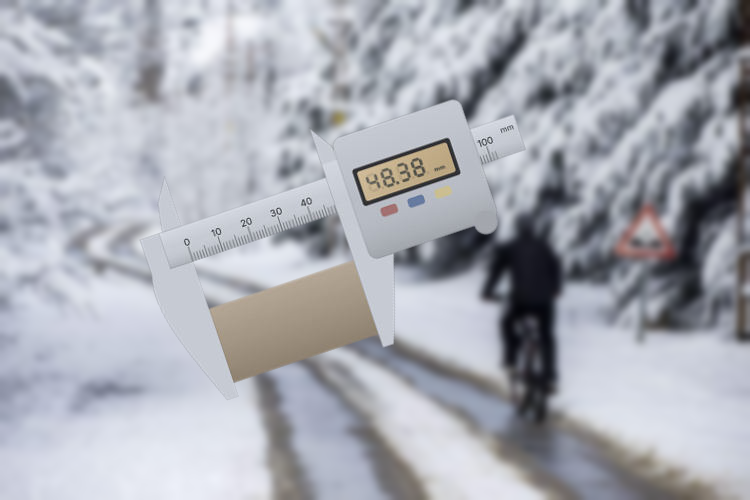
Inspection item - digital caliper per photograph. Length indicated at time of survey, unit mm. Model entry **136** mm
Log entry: **48.38** mm
